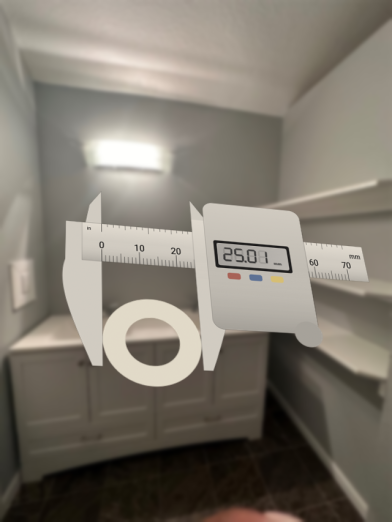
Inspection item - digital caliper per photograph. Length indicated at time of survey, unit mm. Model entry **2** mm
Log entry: **25.01** mm
